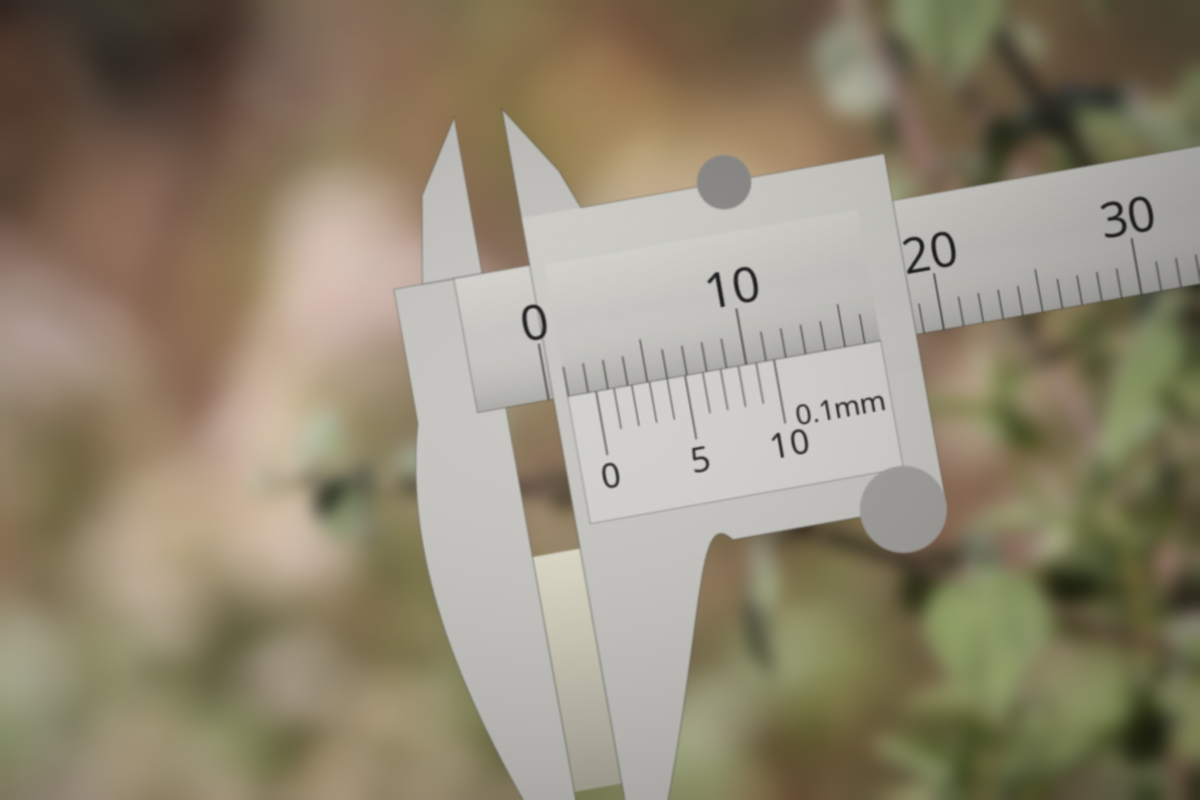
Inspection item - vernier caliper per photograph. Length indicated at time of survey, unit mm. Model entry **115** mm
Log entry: **2.4** mm
